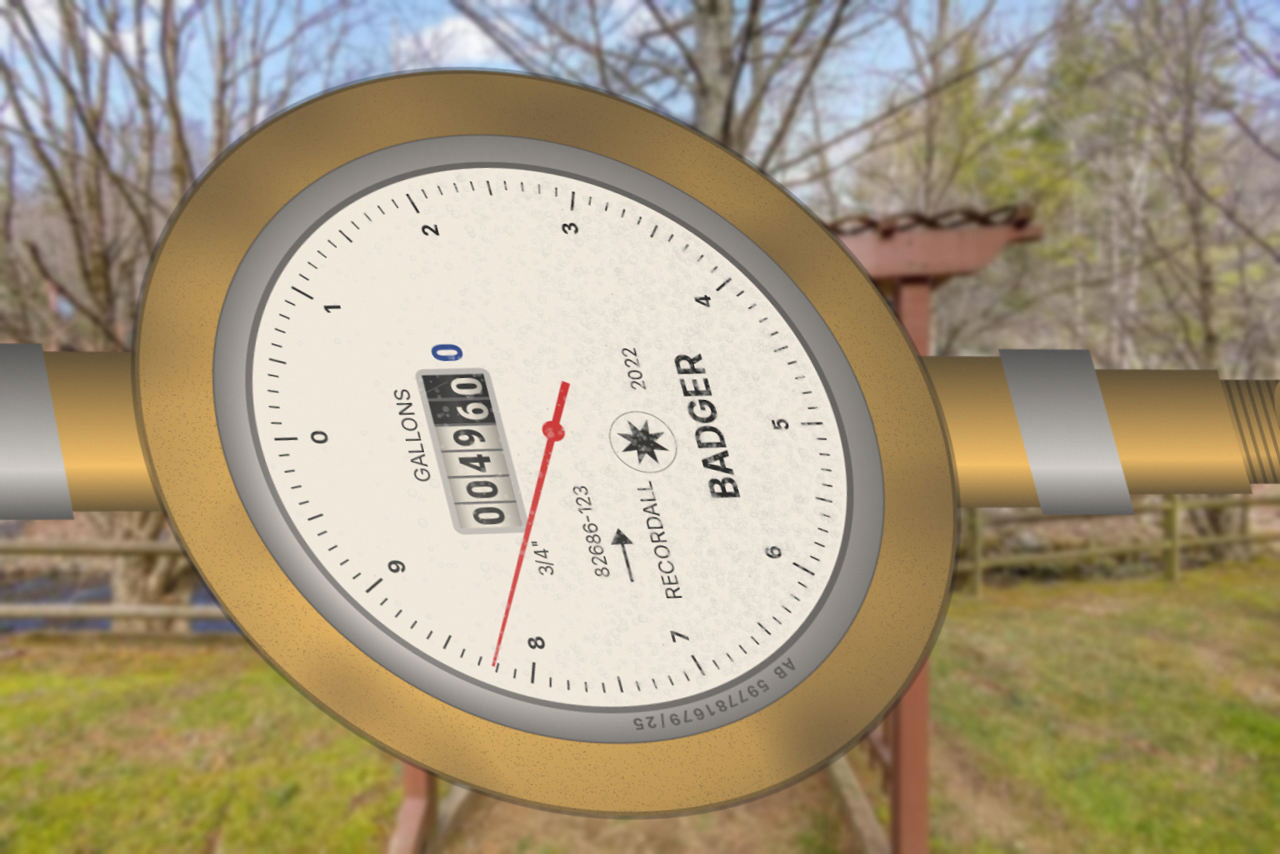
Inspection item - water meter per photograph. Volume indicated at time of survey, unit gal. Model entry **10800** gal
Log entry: **49598.2** gal
